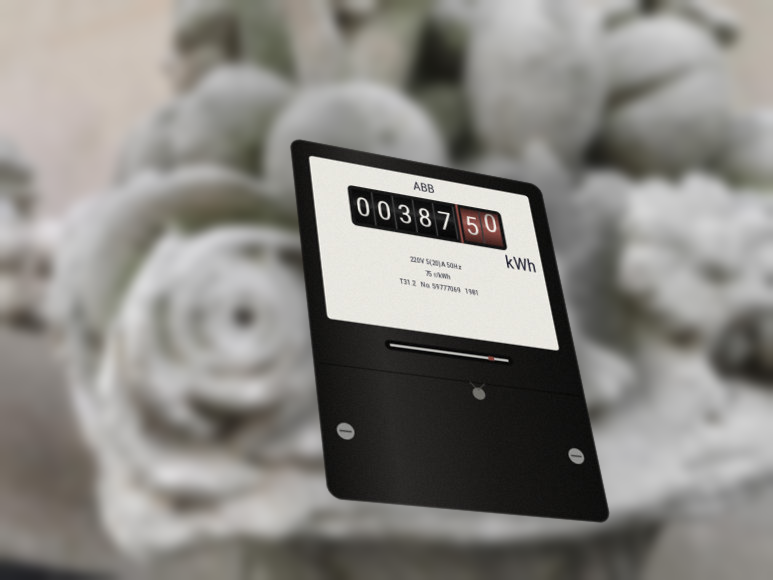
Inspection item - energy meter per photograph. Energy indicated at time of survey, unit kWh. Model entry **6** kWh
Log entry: **387.50** kWh
